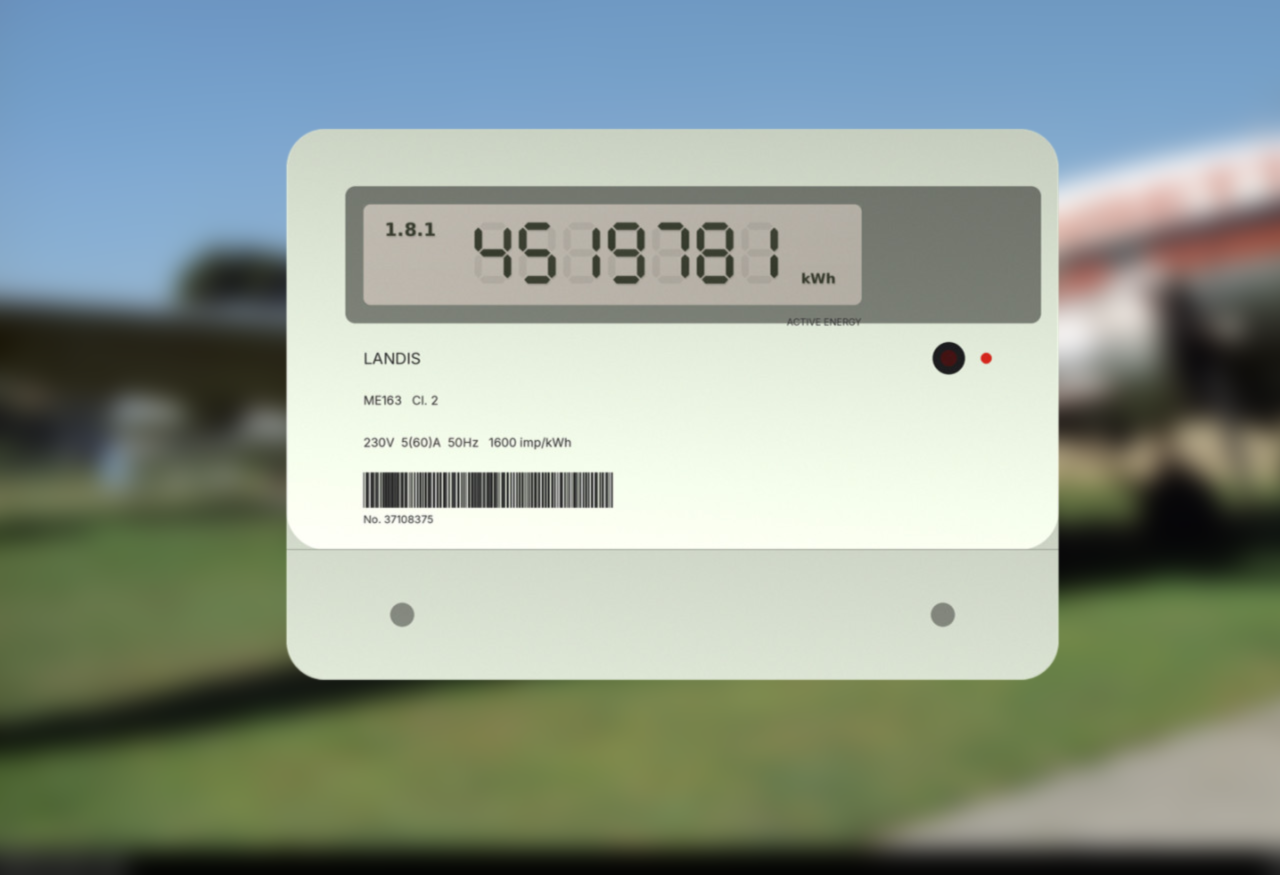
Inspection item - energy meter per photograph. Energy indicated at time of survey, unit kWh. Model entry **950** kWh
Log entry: **4519781** kWh
